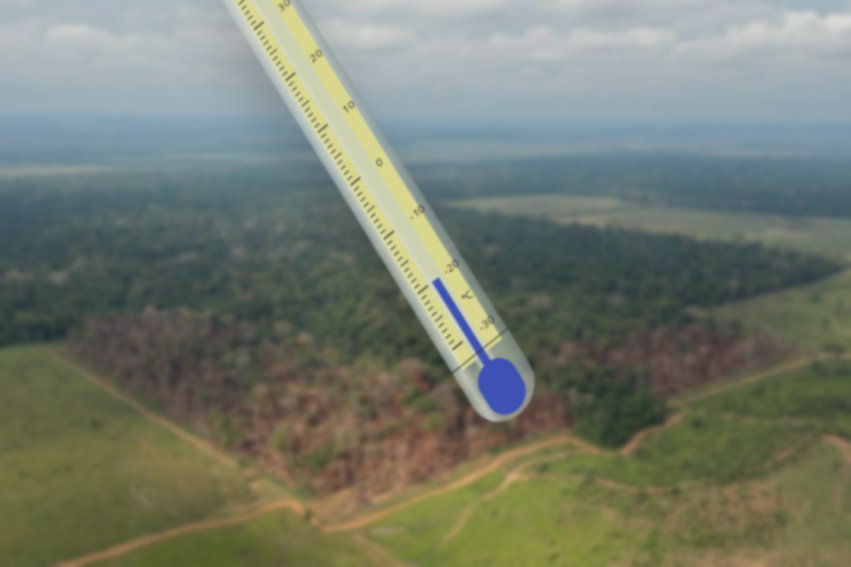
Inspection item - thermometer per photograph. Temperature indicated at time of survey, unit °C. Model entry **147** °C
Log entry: **-20** °C
